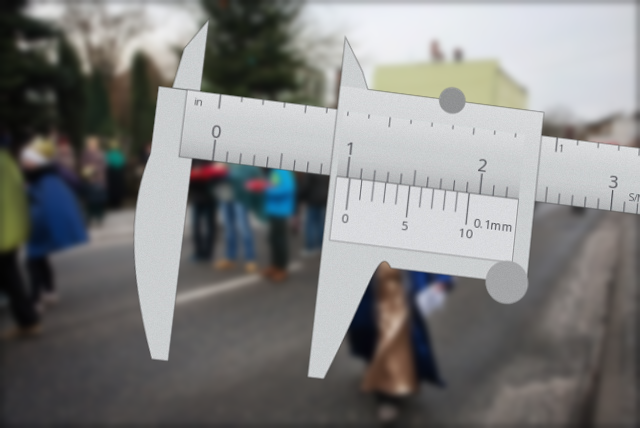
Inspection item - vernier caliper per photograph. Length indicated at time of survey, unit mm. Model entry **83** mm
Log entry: **10.2** mm
